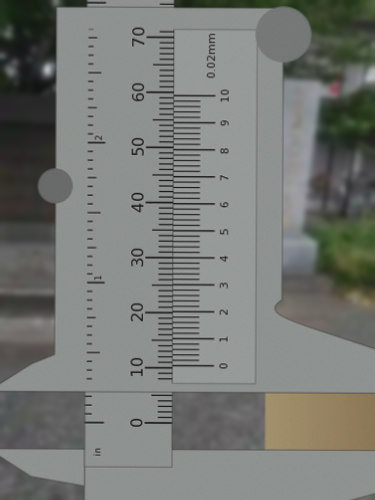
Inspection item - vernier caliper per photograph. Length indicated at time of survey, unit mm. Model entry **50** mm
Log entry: **10.4** mm
